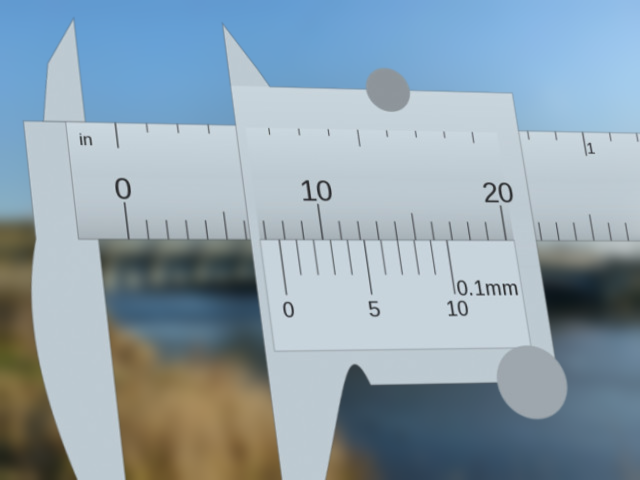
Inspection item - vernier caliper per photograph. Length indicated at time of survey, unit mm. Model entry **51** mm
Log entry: **7.7** mm
